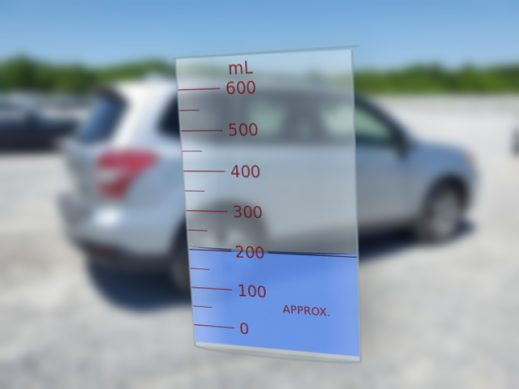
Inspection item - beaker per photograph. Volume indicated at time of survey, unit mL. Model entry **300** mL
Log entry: **200** mL
